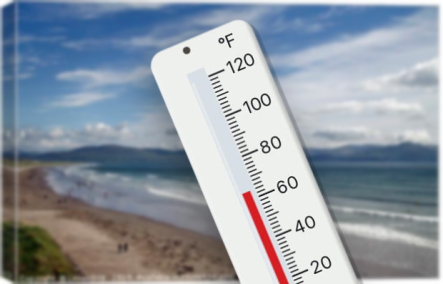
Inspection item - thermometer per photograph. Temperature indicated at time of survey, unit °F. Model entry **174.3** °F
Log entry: **64** °F
